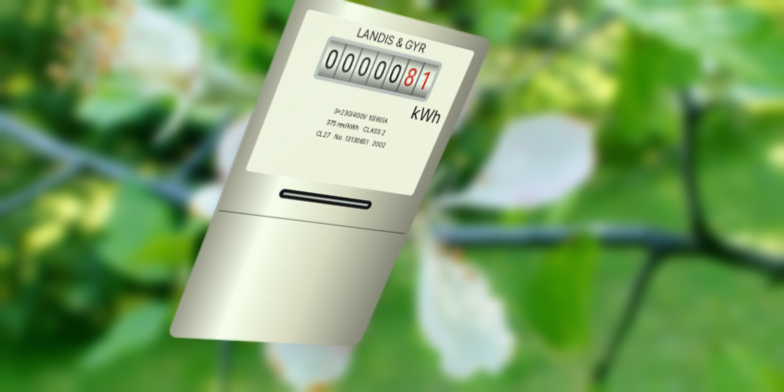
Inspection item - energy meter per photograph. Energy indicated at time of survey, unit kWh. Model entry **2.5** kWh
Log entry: **0.81** kWh
